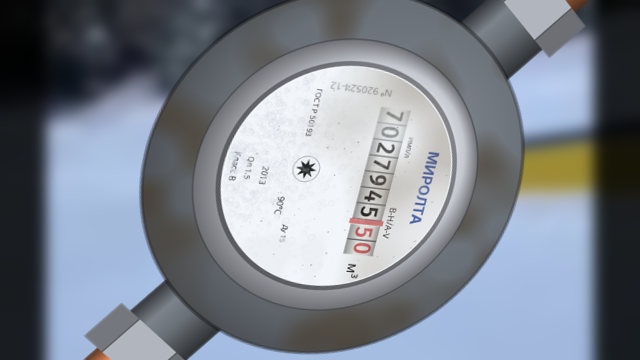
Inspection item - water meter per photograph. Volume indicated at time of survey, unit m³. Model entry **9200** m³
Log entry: **7027945.50** m³
